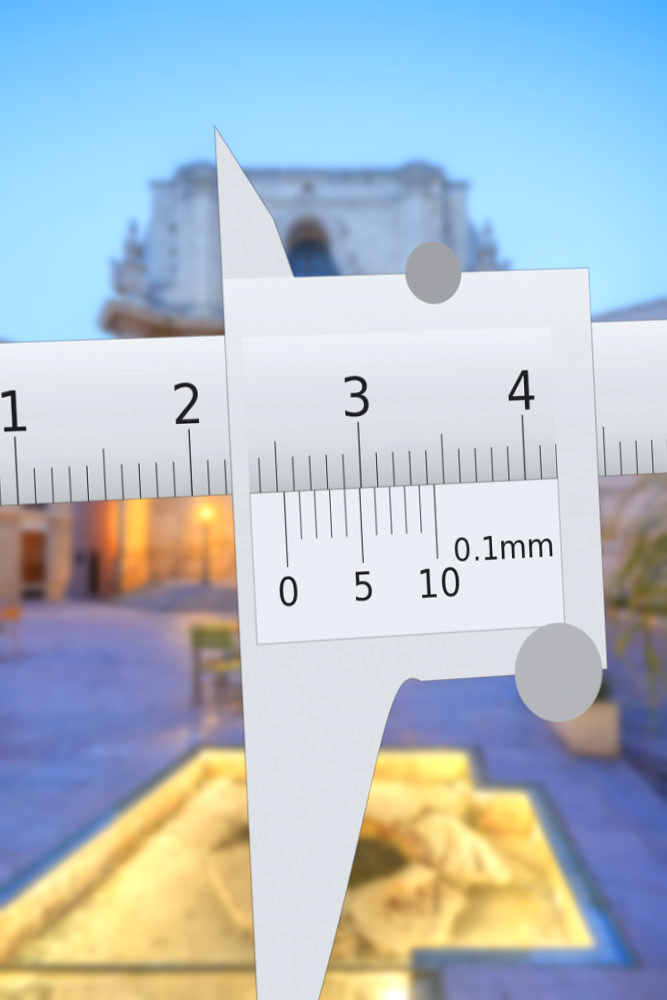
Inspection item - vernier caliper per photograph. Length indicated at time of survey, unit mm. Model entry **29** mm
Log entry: **25.4** mm
